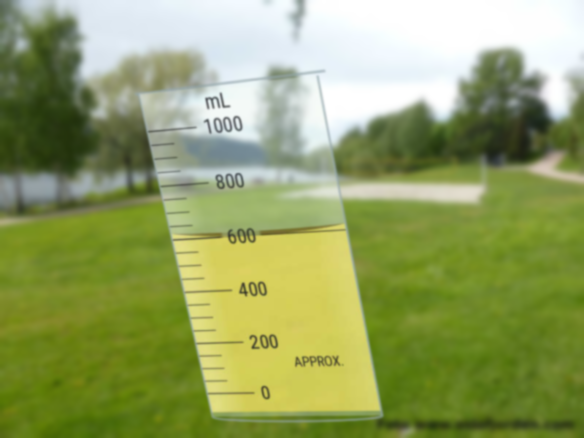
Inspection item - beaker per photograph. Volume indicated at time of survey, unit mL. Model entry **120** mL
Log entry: **600** mL
